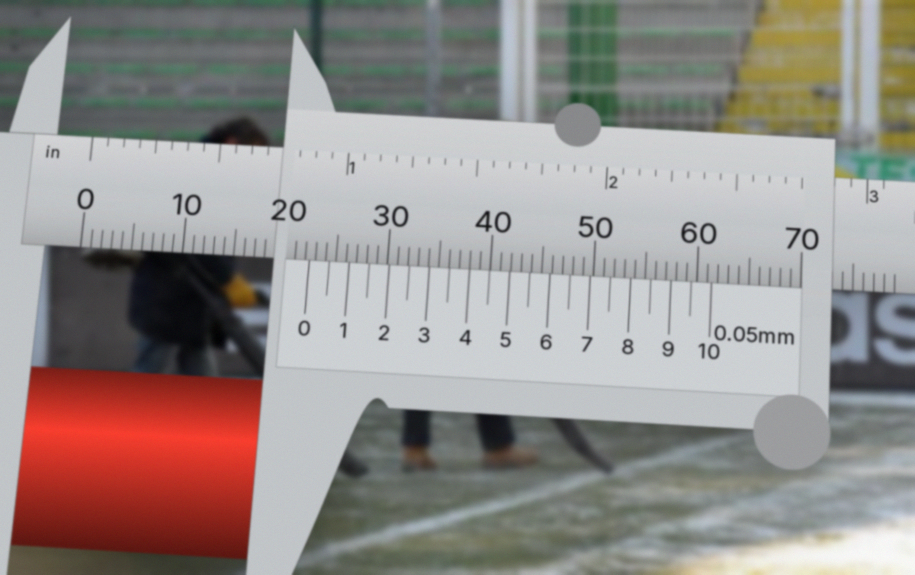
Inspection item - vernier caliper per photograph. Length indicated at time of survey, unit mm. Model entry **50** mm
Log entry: **22.4** mm
